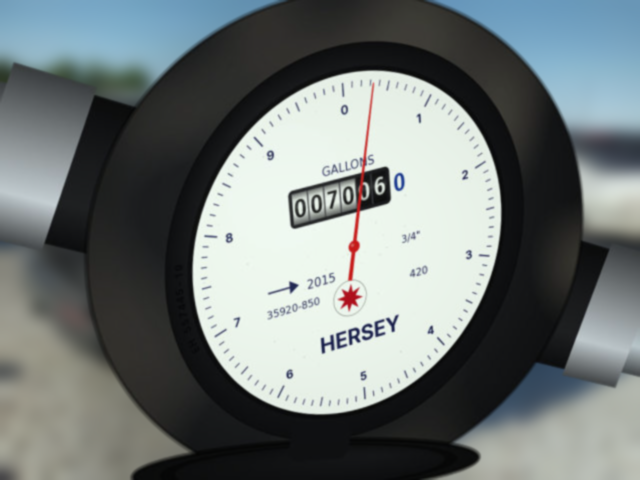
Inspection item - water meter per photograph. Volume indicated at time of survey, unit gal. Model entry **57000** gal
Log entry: **70060.3** gal
